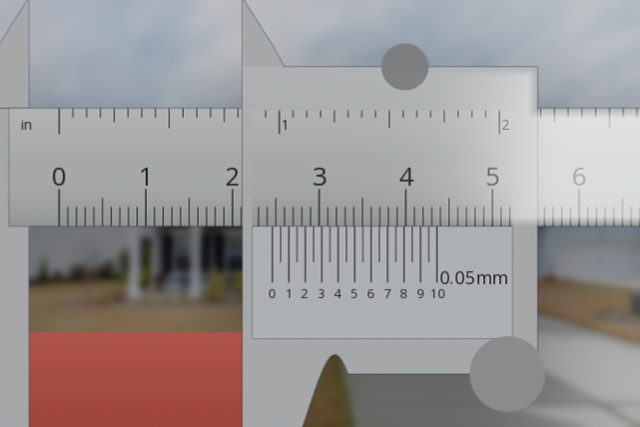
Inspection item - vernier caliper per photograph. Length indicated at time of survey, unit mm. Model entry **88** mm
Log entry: **24.6** mm
